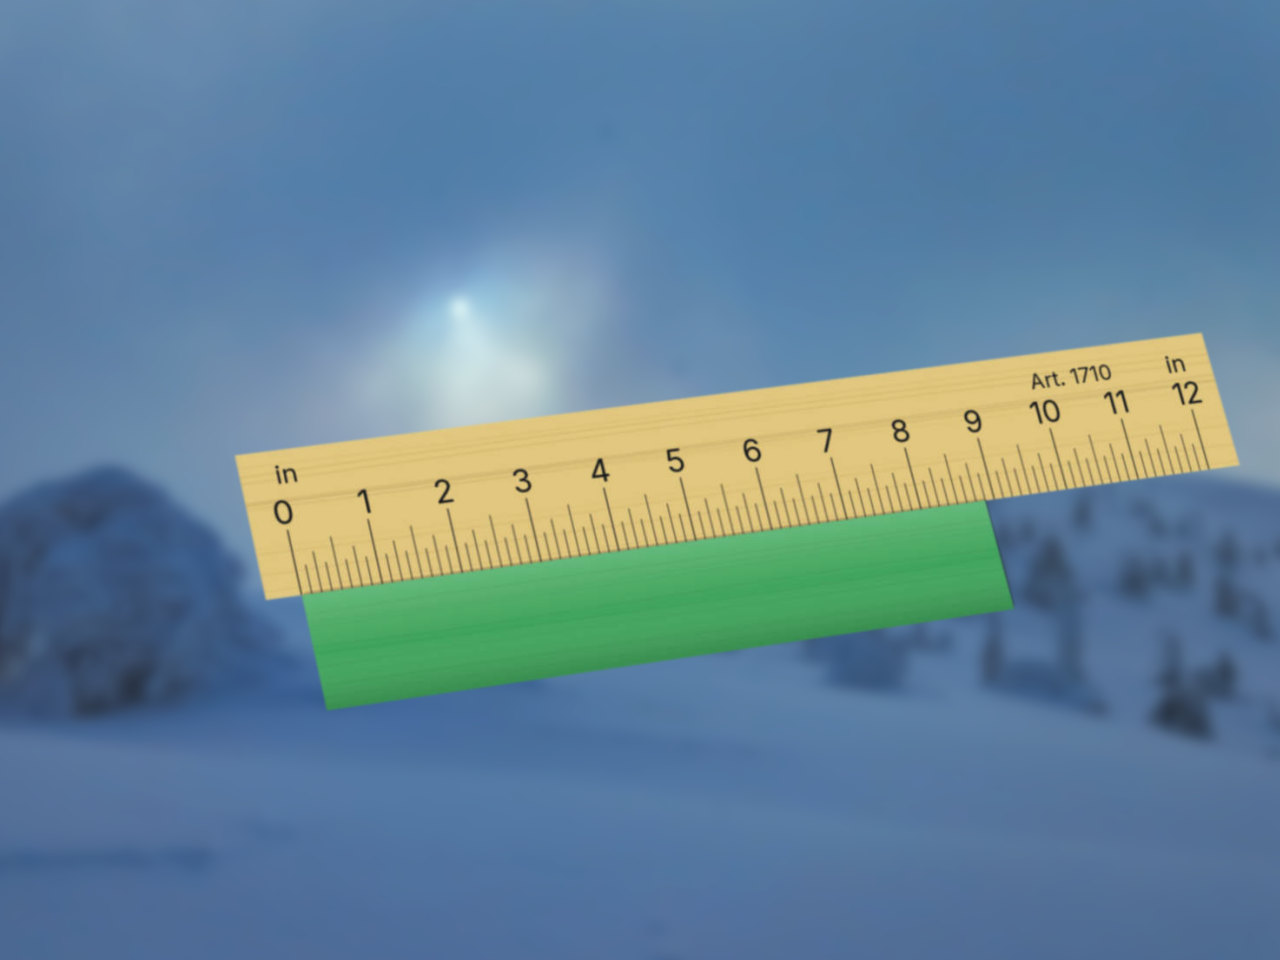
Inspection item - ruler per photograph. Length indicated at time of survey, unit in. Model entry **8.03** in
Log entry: **8.875** in
